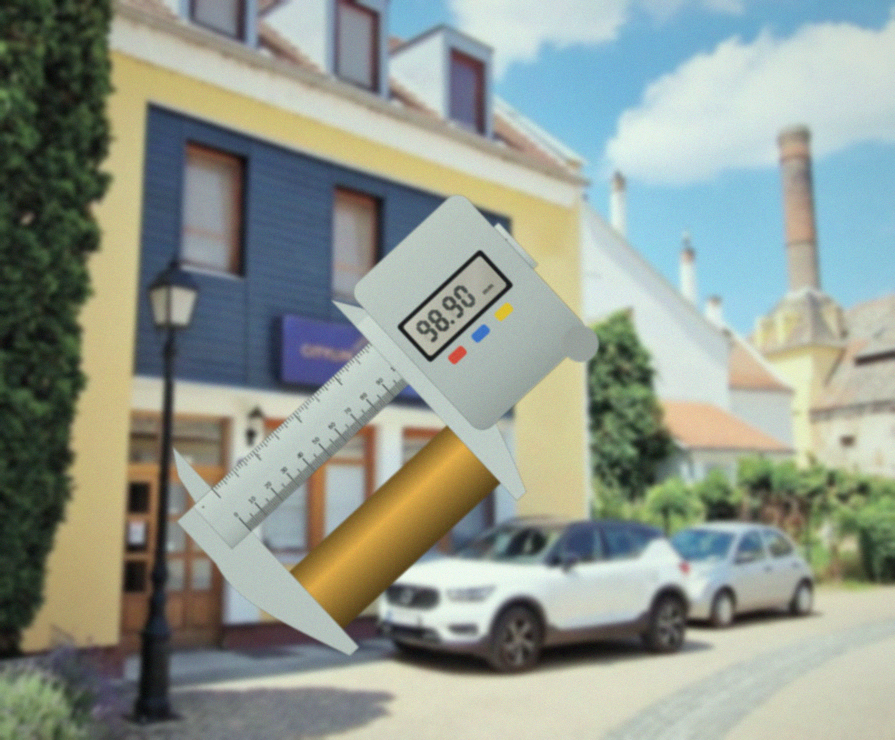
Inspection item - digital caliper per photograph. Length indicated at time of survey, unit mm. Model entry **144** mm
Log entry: **98.90** mm
